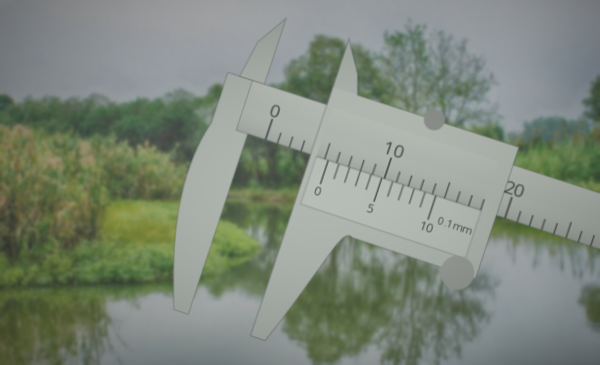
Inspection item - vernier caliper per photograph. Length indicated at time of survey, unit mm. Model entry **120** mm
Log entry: **5.3** mm
